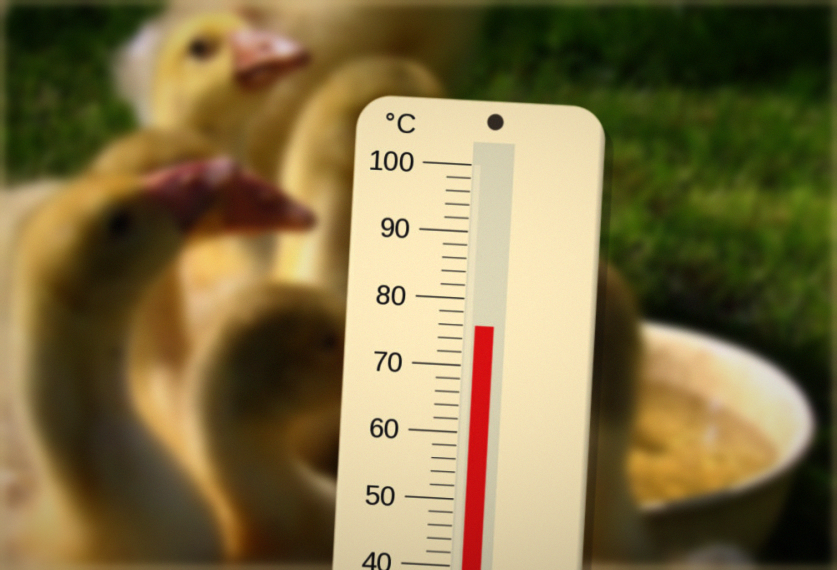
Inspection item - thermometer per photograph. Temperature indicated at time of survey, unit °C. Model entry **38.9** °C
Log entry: **76** °C
